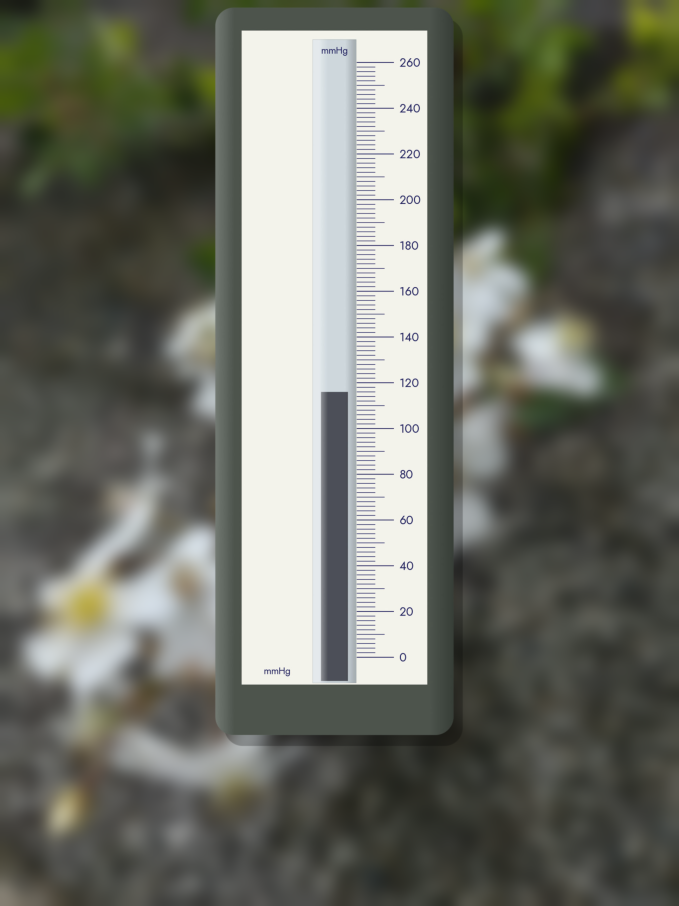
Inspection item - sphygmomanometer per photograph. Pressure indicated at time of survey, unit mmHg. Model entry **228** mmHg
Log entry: **116** mmHg
